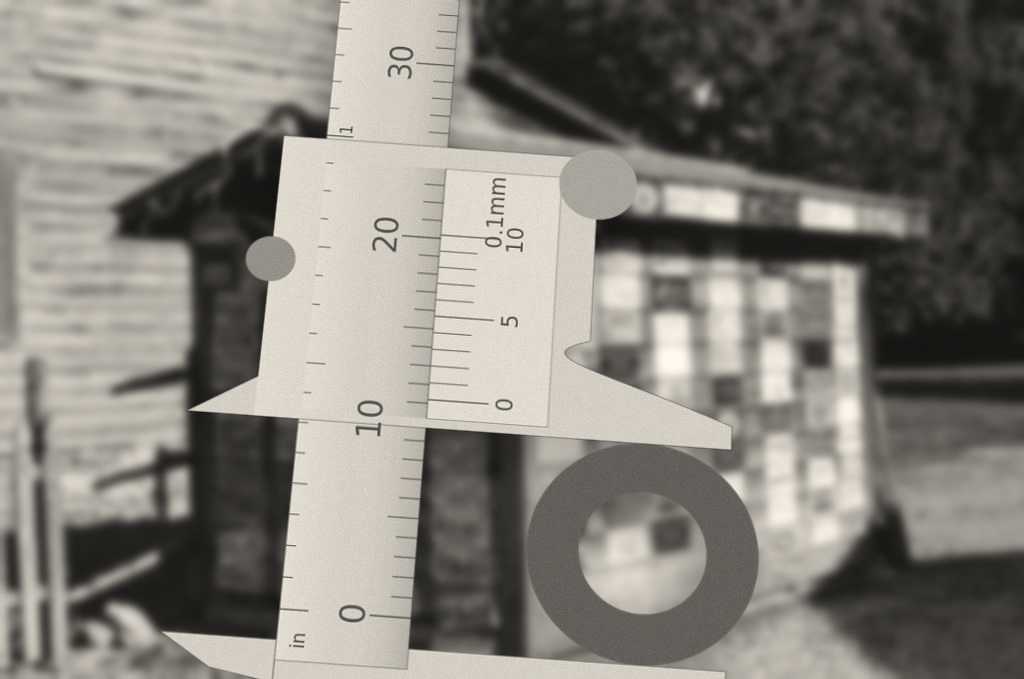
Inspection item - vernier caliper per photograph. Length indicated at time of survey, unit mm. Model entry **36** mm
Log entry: **11.2** mm
